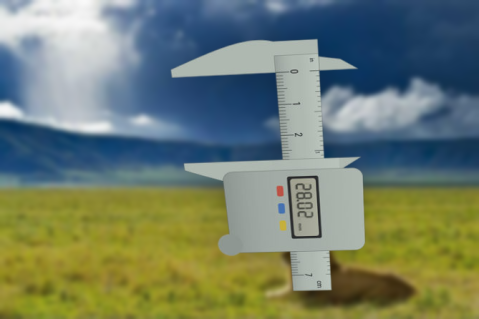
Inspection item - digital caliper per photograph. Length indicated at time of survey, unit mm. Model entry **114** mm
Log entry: **28.02** mm
